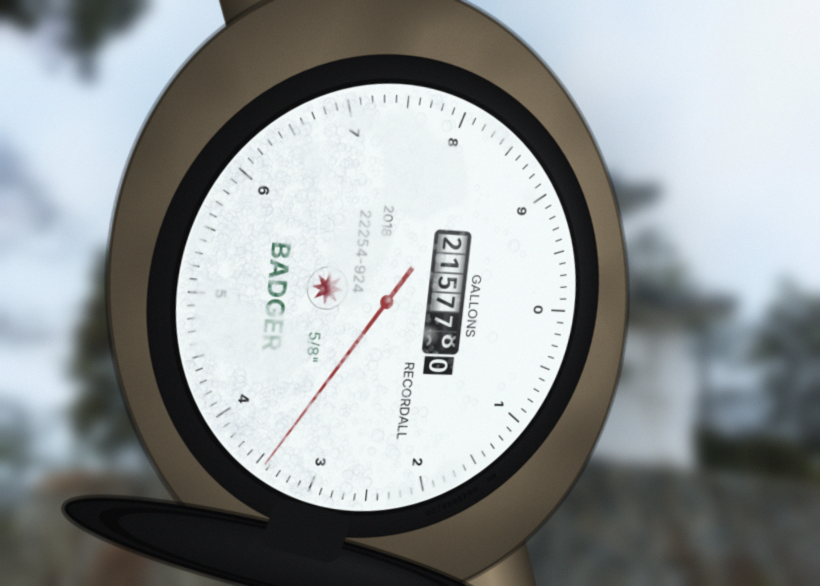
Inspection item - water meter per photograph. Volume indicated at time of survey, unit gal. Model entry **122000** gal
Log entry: **2157783.4** gal
